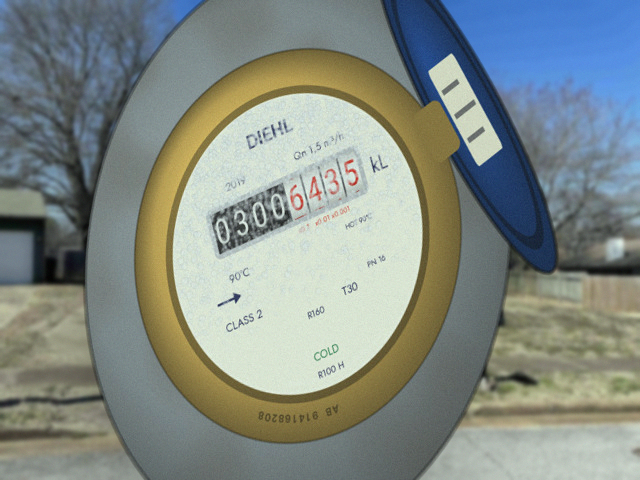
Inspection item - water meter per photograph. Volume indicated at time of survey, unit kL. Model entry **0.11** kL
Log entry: **300.6435** kL
